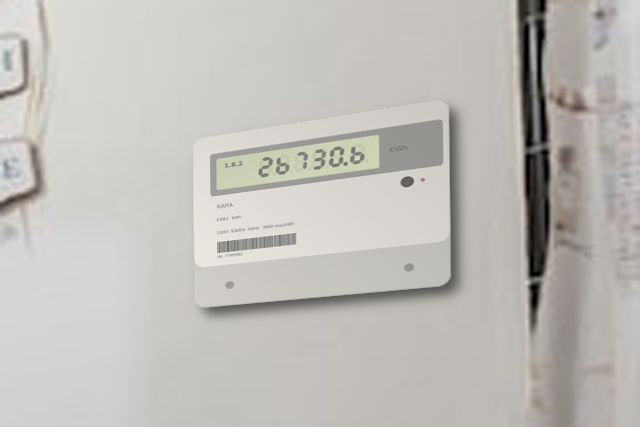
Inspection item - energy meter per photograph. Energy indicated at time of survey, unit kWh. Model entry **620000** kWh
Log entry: **26730.6** kWh
